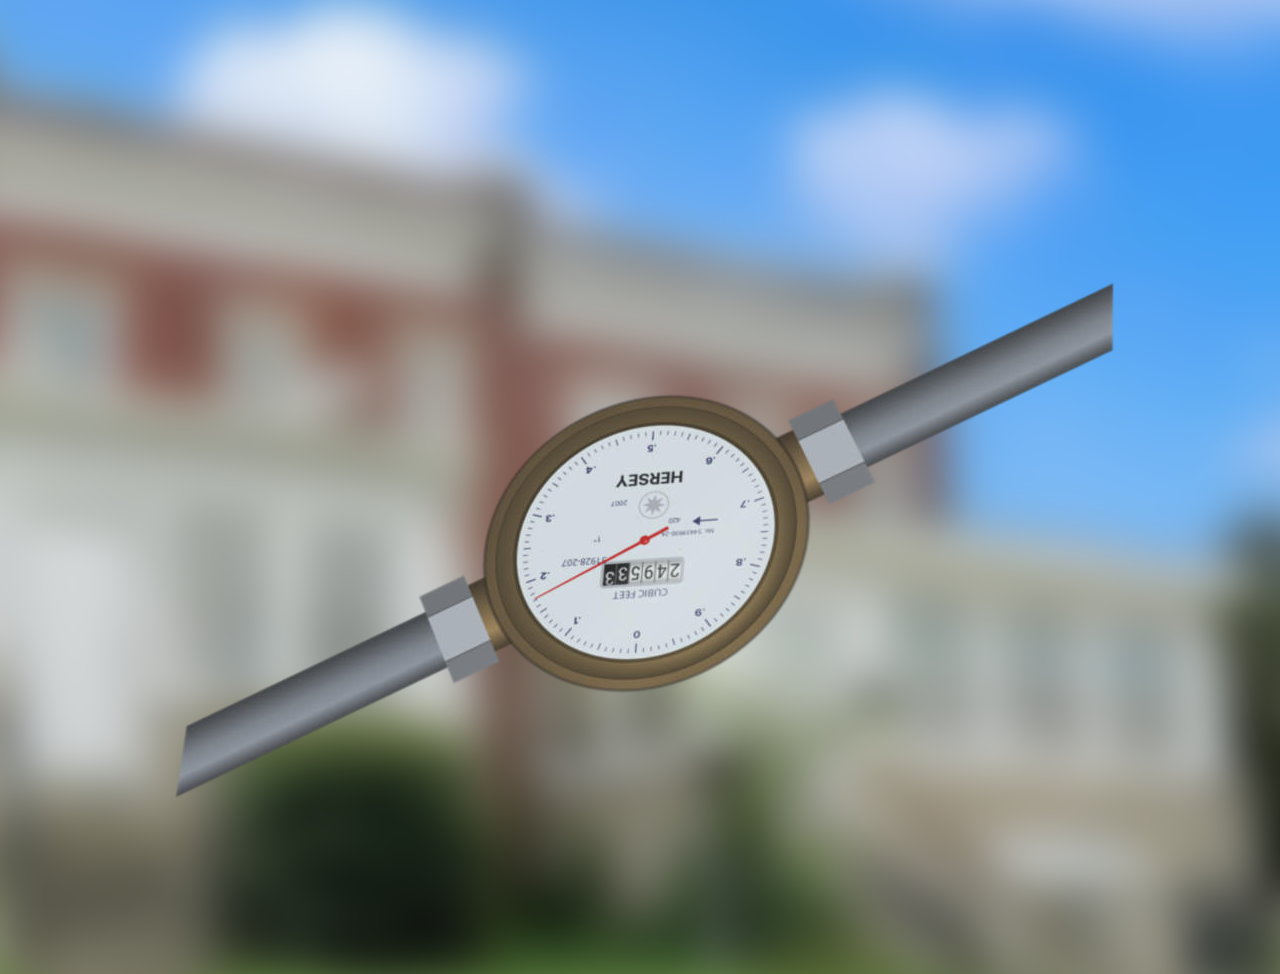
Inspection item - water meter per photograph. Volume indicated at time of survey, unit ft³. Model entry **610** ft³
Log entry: **249533.17** ft³
